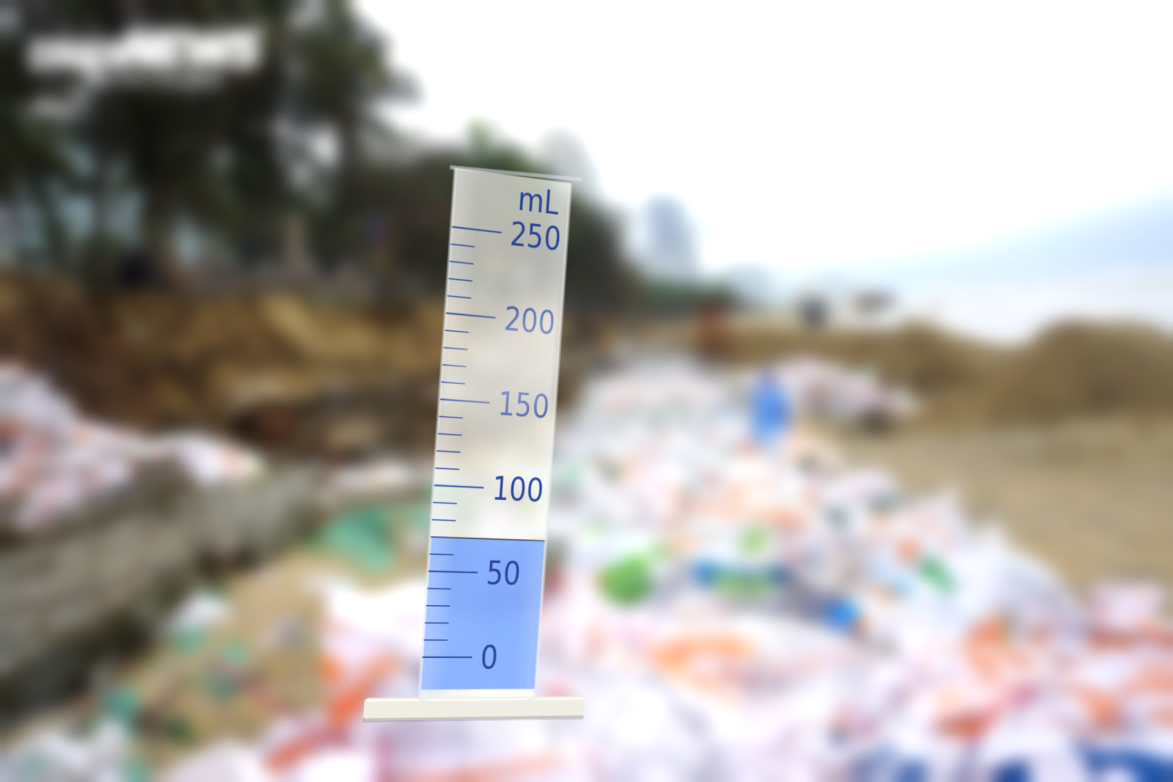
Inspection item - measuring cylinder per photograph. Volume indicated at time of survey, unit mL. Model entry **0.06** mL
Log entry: **70** mL
